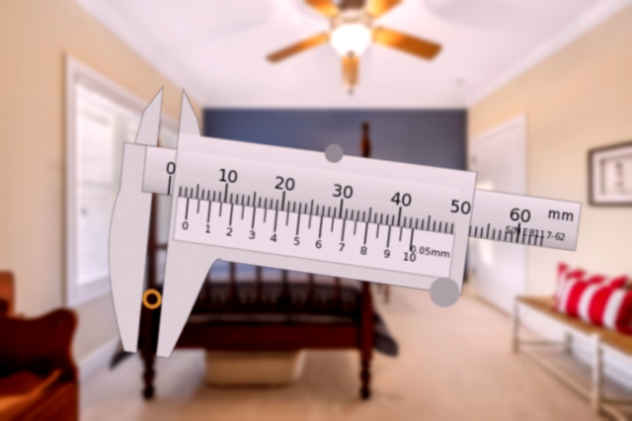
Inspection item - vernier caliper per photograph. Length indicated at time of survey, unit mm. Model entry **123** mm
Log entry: **3.5** mm
